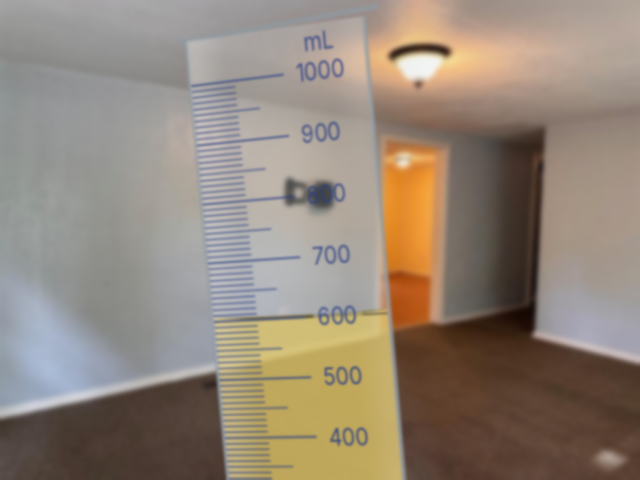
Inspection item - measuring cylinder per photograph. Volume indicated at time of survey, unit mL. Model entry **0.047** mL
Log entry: **600** mL
